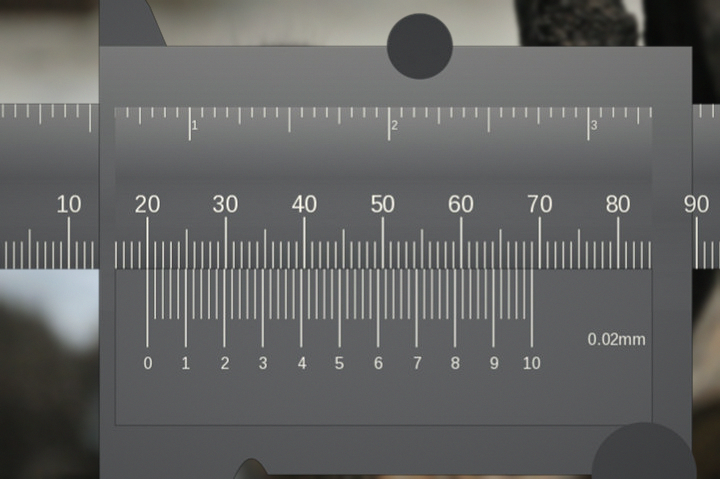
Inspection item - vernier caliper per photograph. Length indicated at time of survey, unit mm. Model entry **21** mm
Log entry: **20.0** mm
